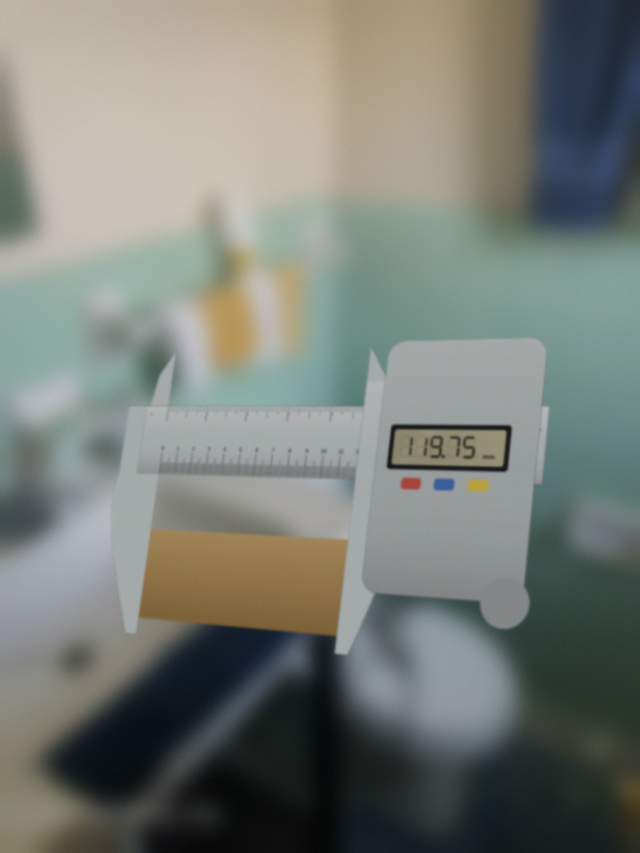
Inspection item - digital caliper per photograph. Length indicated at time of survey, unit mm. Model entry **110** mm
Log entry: **119.75** mm
